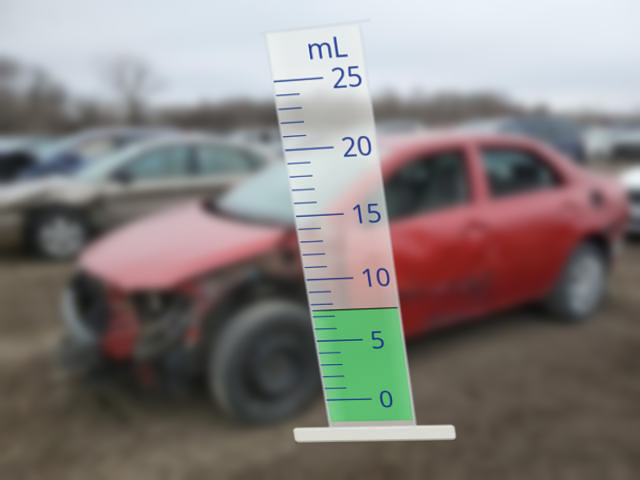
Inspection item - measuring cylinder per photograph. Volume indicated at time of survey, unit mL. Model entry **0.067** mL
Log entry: **7.5** mL
